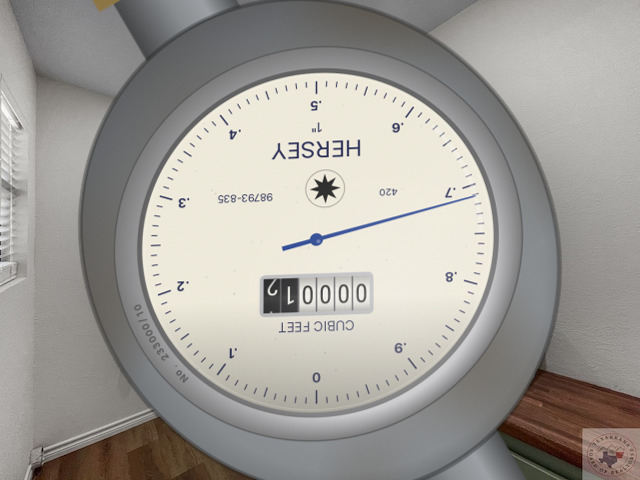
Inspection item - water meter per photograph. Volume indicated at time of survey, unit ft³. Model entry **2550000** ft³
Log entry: **11.71** ft³
